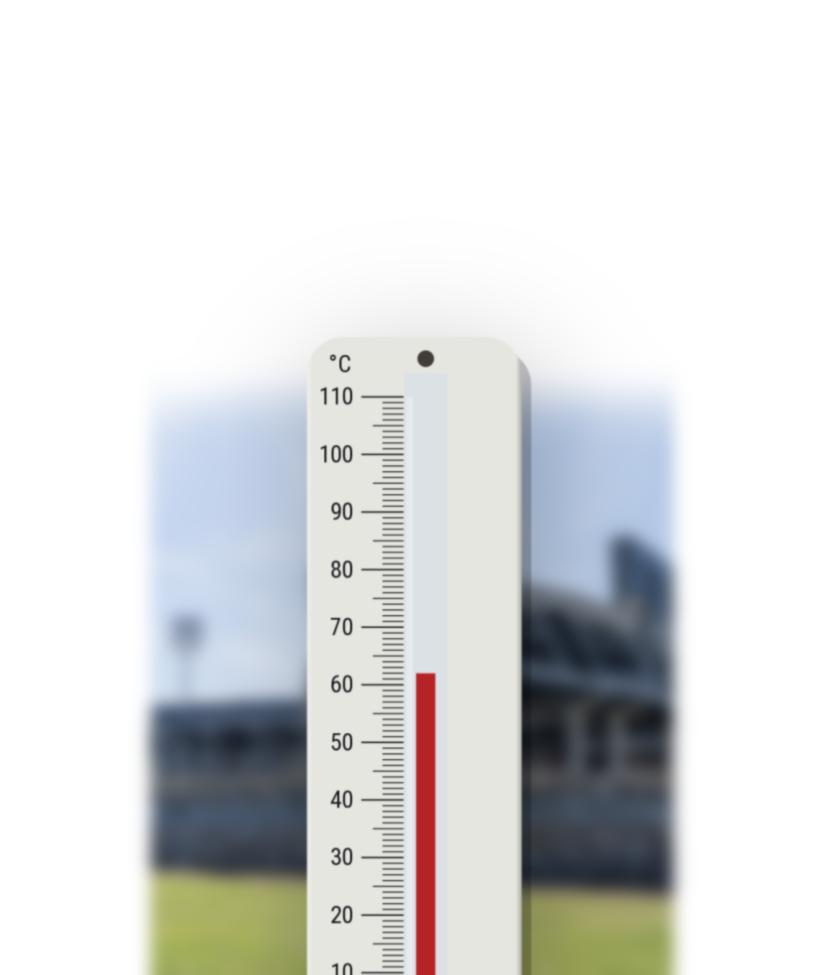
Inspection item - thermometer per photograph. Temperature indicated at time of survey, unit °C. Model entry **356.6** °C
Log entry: **62** °C
